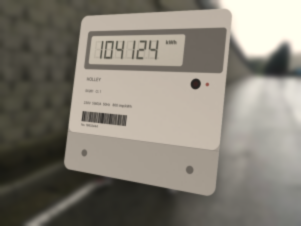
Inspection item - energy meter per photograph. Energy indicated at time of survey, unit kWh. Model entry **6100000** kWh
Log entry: **104124** kWh
